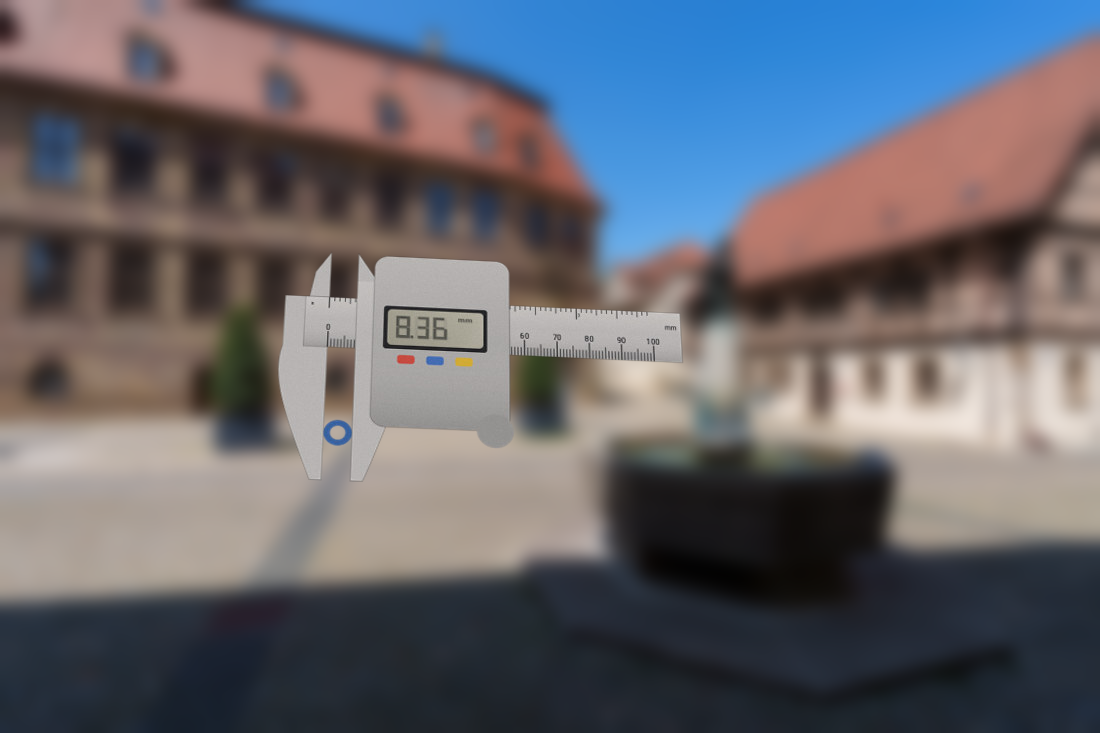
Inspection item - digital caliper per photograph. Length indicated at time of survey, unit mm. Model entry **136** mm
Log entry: **8.36** mm
